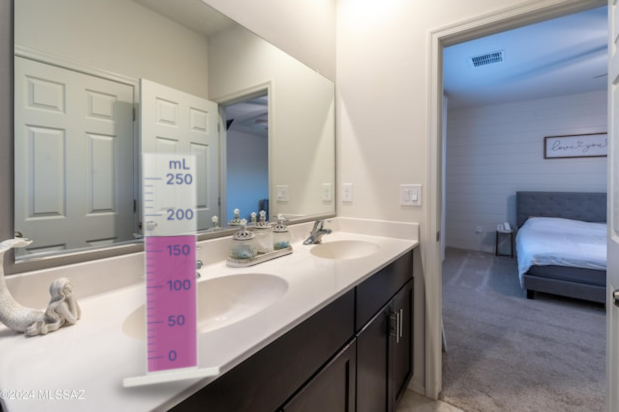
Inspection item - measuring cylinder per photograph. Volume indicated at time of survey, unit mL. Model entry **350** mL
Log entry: **170** mL
